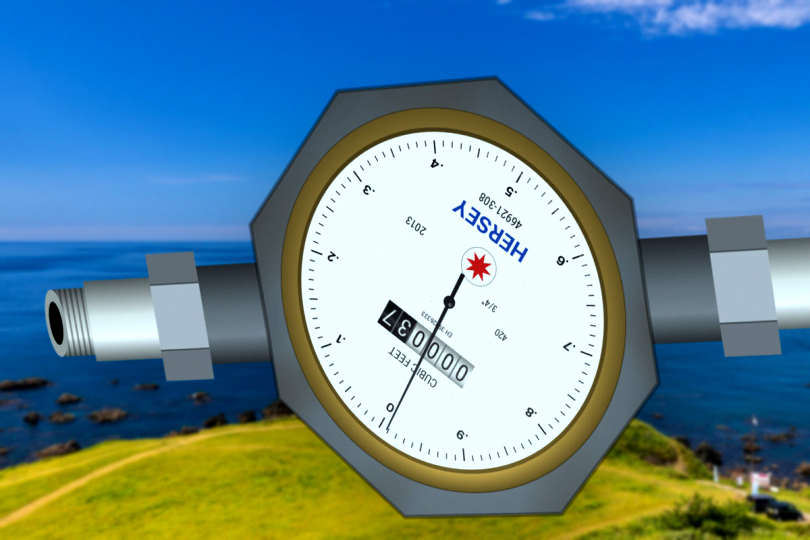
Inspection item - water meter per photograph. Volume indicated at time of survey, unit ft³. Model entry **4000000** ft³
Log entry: **36.99** ft³
